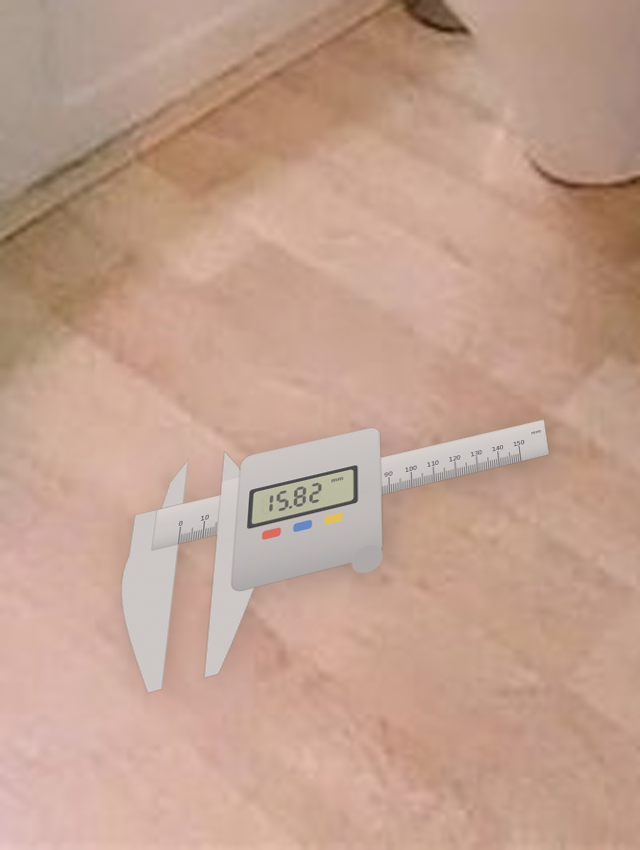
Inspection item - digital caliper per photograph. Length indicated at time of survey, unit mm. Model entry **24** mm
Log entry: **15.82** mm
